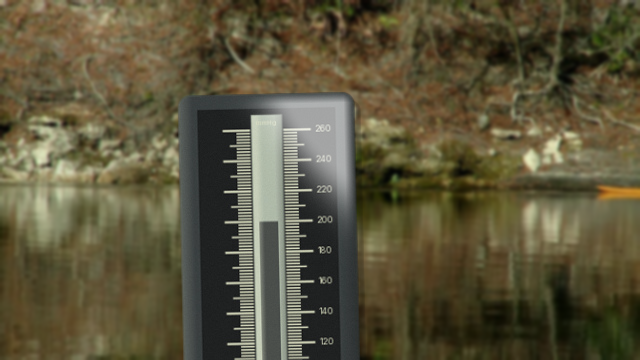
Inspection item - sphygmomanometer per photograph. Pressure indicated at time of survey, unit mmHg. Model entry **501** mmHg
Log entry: **200** mmHg
